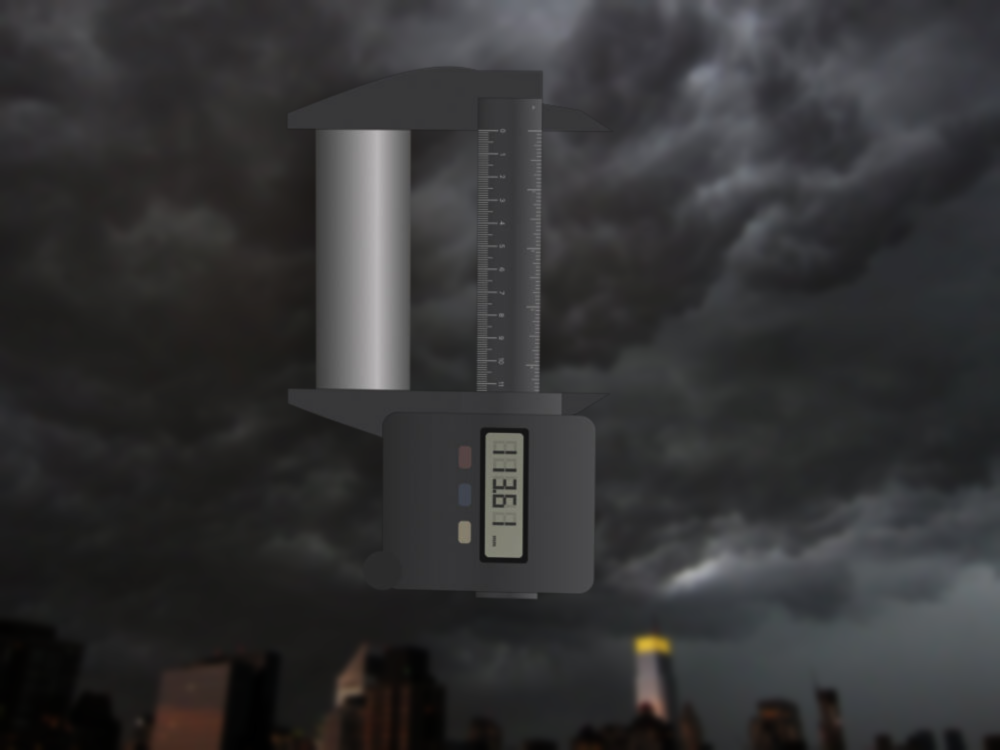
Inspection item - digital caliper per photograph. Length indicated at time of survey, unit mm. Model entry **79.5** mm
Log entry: **113.61** mm
